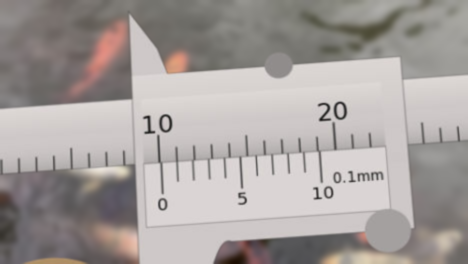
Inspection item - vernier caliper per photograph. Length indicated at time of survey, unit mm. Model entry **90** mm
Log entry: **10.1** mm
